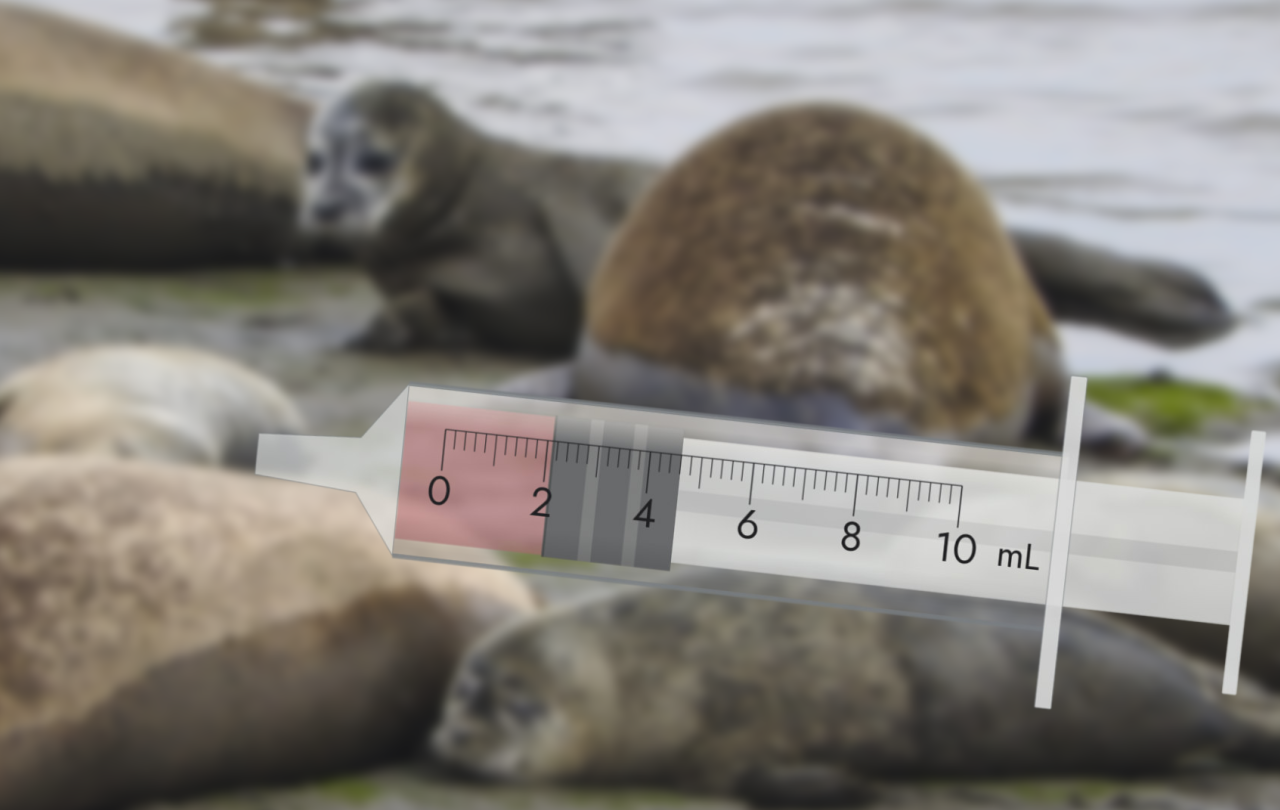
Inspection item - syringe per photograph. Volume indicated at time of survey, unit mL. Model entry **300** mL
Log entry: **2.1** mL
